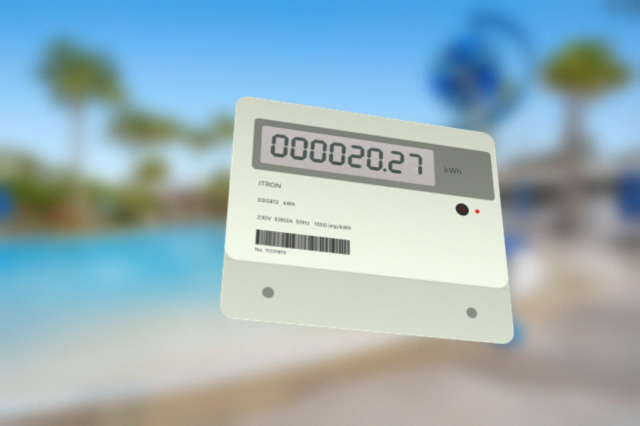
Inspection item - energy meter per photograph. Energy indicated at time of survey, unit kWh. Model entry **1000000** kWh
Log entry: **20.27** kWh
